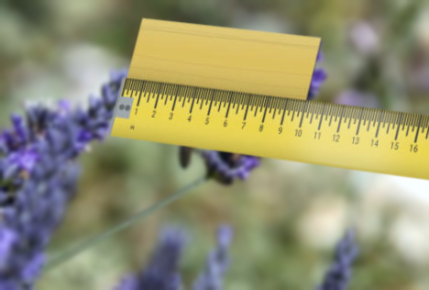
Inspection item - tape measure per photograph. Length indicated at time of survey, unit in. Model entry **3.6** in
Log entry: **10** in
